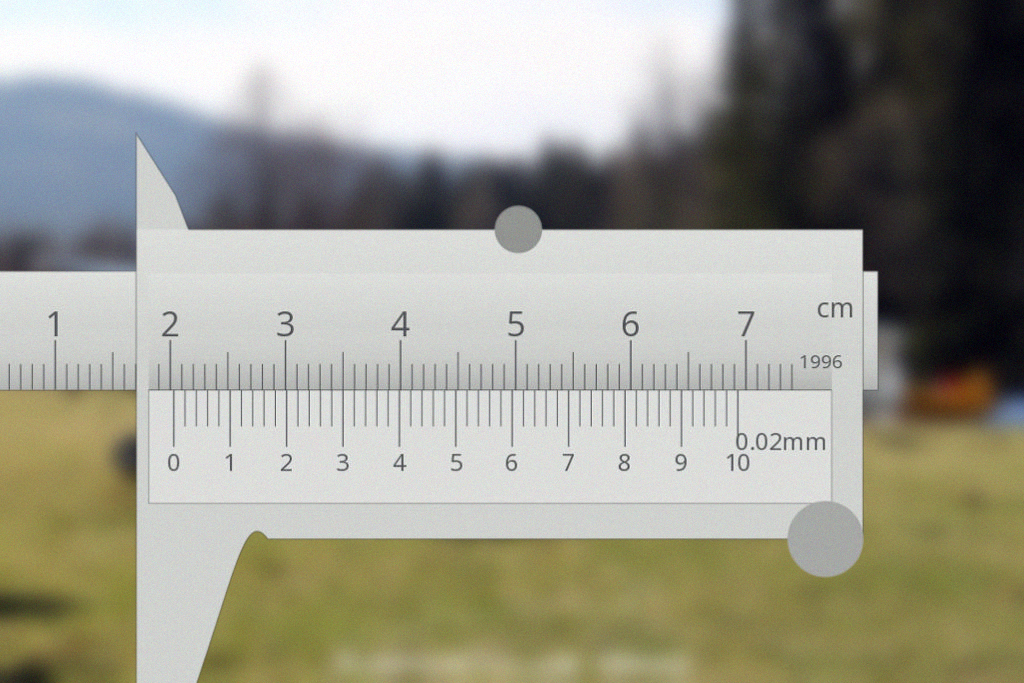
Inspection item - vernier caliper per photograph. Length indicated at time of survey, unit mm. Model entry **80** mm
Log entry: **20.3** mm
